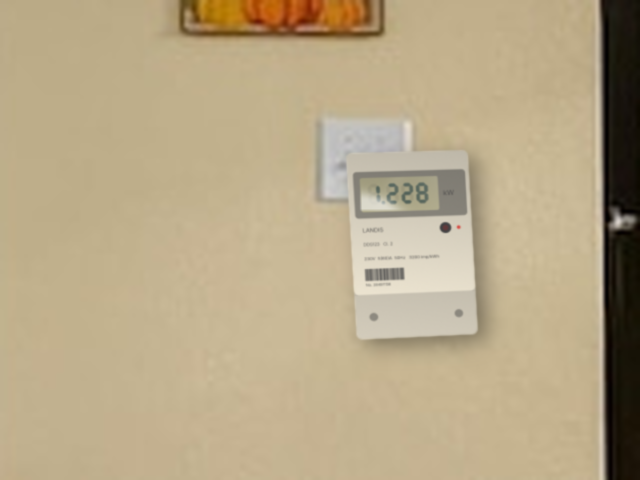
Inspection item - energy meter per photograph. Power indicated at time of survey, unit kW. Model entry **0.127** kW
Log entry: **1.228** kW
